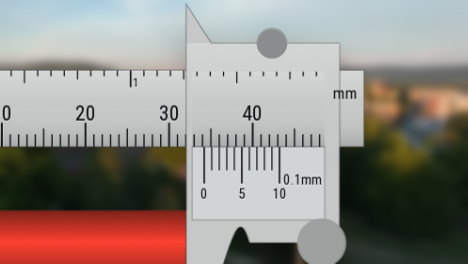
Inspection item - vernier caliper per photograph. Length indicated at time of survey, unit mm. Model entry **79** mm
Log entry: **34.2** mm
